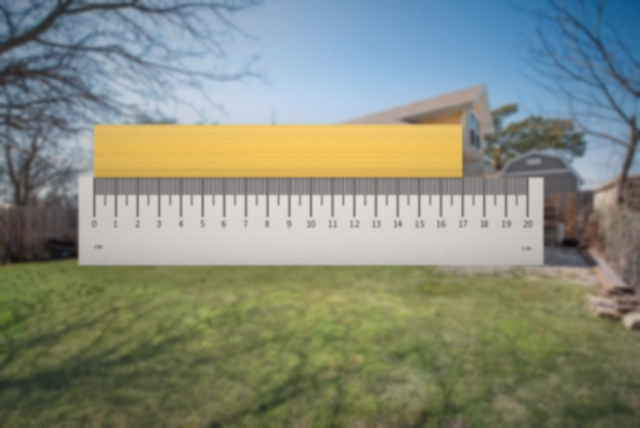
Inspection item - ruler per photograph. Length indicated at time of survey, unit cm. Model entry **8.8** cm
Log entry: **17** cm
